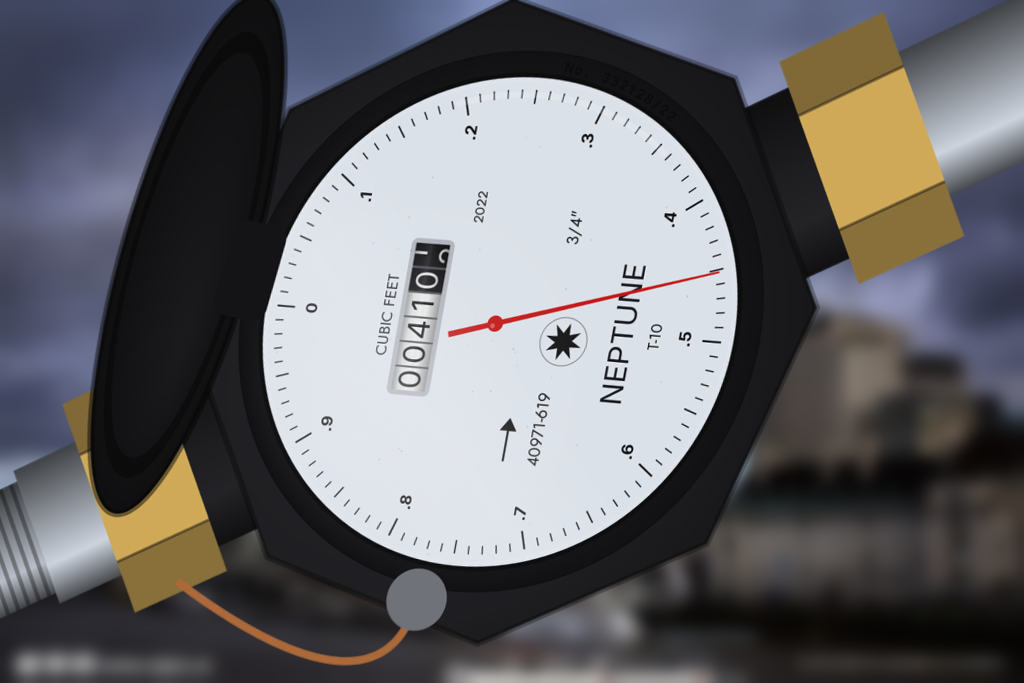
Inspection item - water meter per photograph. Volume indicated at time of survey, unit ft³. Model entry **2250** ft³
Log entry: **4101.45** ft³
